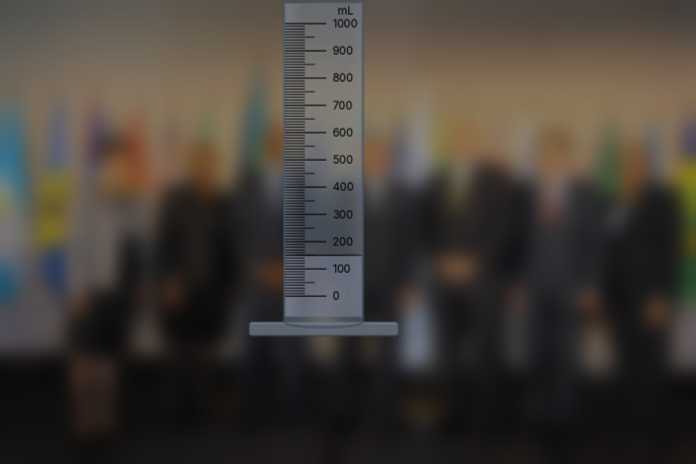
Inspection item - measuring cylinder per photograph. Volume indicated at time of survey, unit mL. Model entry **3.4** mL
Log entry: **150** mL
